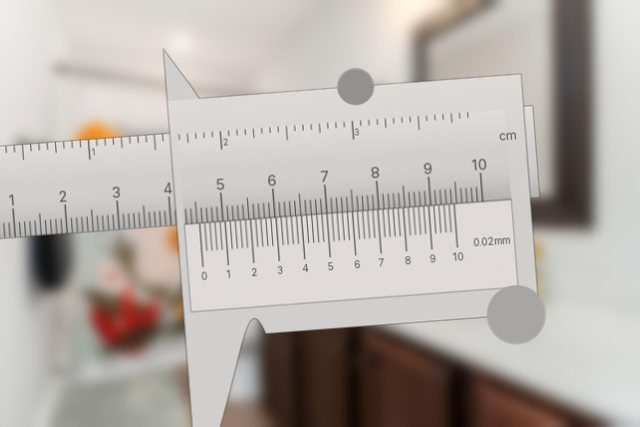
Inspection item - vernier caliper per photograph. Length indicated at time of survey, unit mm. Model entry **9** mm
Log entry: **45.5** mm
